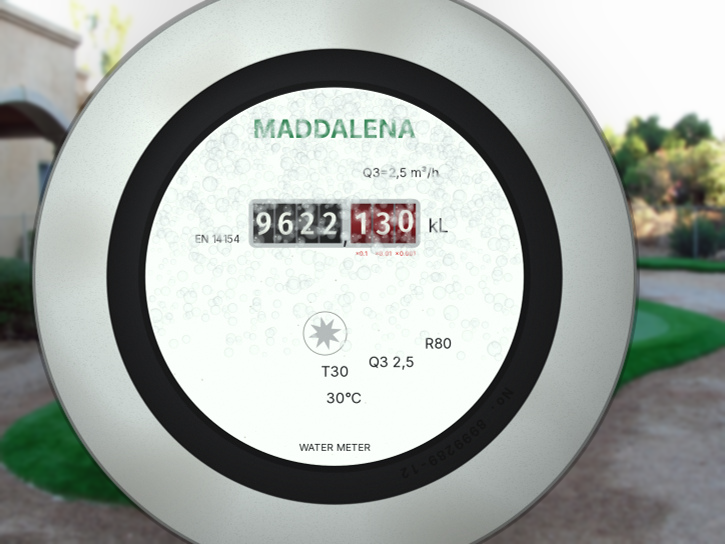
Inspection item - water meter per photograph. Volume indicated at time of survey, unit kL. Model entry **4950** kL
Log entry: **9622.130** kL
